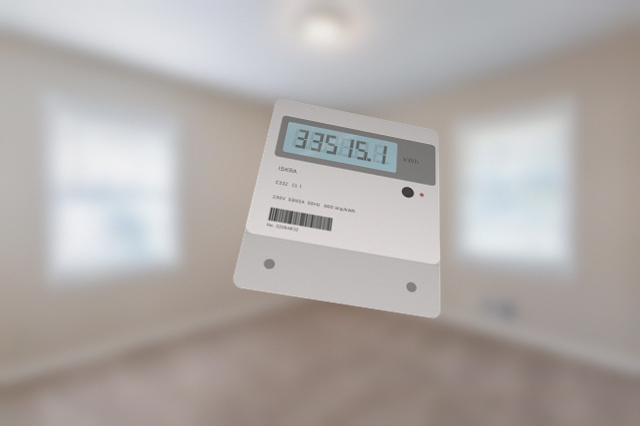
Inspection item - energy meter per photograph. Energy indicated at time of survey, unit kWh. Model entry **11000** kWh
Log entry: **33515.1** kWh
